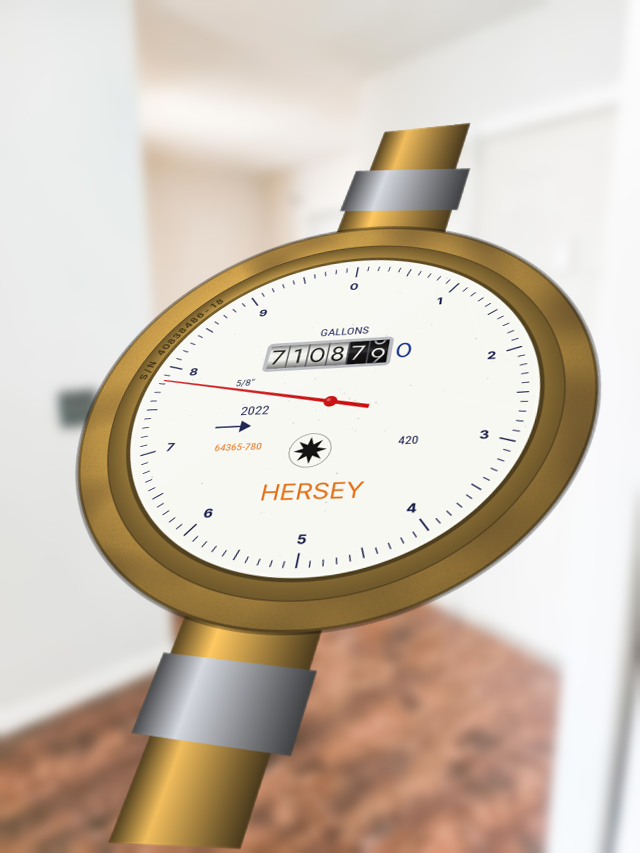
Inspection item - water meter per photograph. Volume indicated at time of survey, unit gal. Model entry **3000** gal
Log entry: **7108787.8** gal
